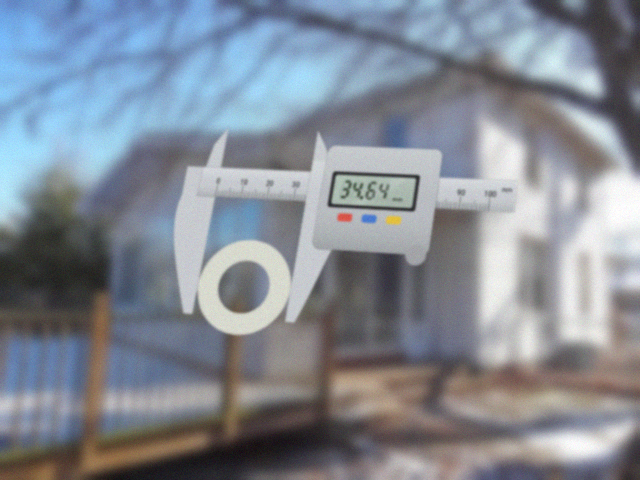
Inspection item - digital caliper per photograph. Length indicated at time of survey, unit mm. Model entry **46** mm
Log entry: **34.64** mm
